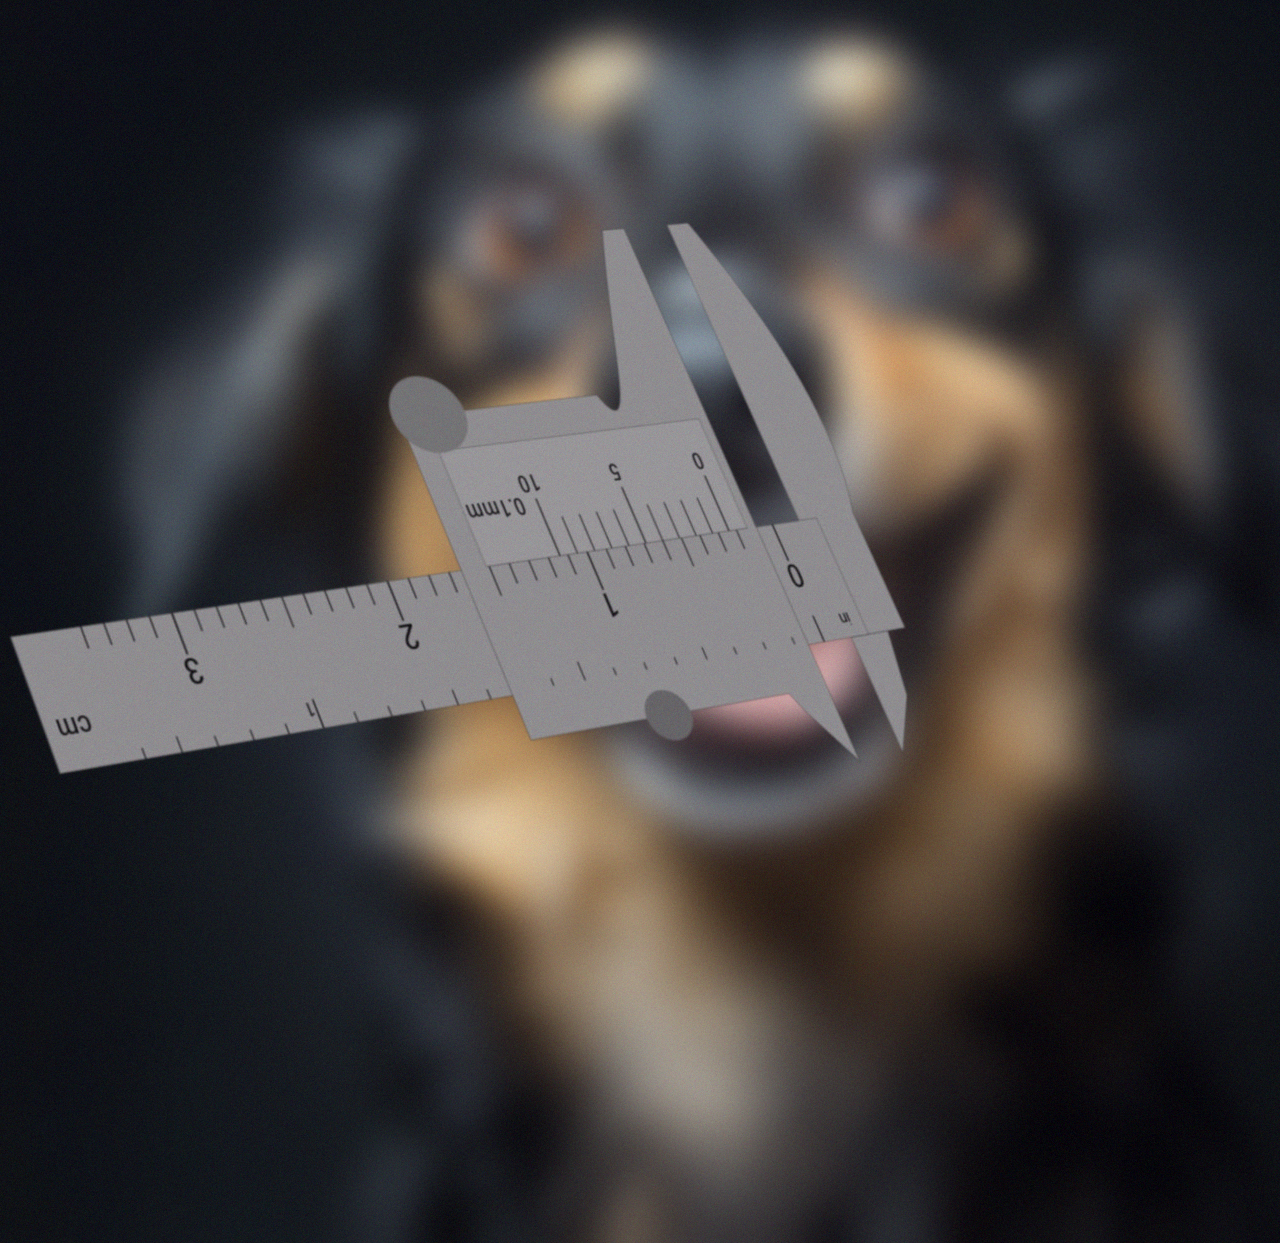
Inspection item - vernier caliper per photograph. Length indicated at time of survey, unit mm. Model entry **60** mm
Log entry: **2.4** mm
